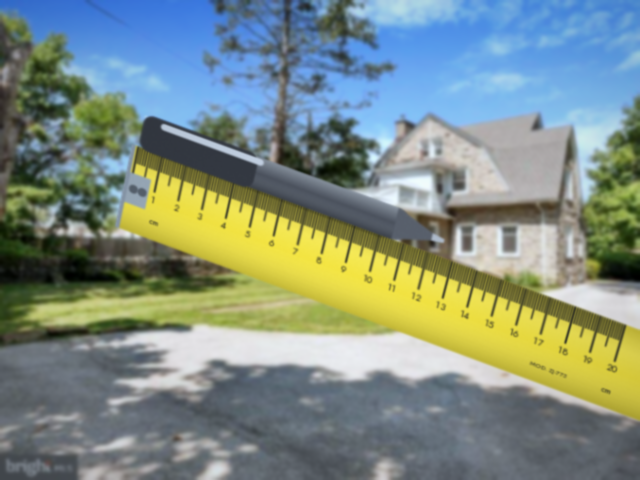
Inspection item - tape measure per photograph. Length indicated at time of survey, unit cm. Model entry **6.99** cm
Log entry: **12.5** cm
